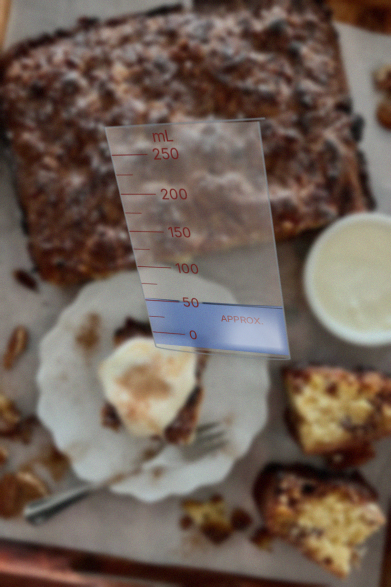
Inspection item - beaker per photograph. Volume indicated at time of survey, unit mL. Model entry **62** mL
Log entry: **50** mL
